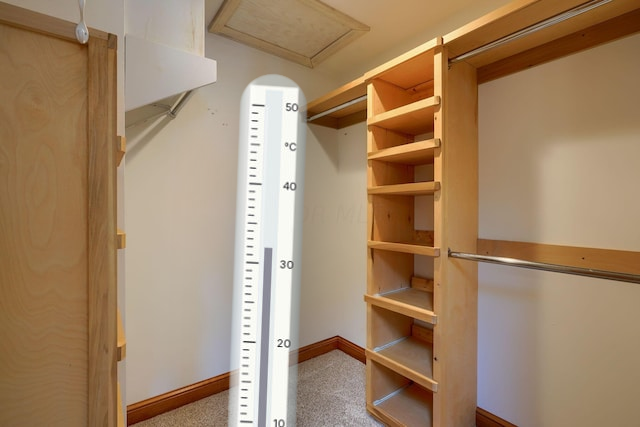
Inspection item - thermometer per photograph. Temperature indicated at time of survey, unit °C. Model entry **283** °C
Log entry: **32** °C
